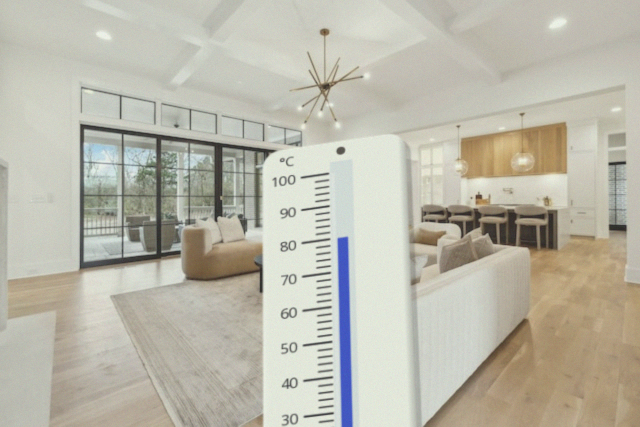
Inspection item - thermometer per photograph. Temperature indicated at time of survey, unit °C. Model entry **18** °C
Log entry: **80** °C
